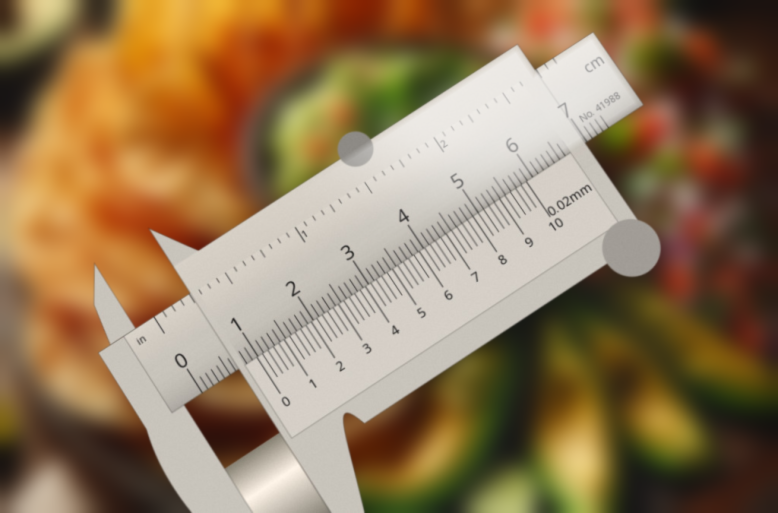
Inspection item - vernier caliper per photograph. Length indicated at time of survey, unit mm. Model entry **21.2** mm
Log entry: **9.8** mm
